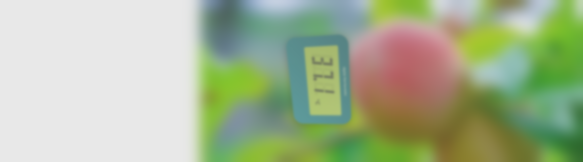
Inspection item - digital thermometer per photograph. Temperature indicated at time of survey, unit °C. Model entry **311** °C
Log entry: **37.1** °C
